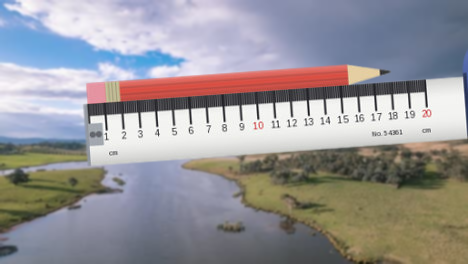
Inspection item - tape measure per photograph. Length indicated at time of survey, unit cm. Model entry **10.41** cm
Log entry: **18** cm
